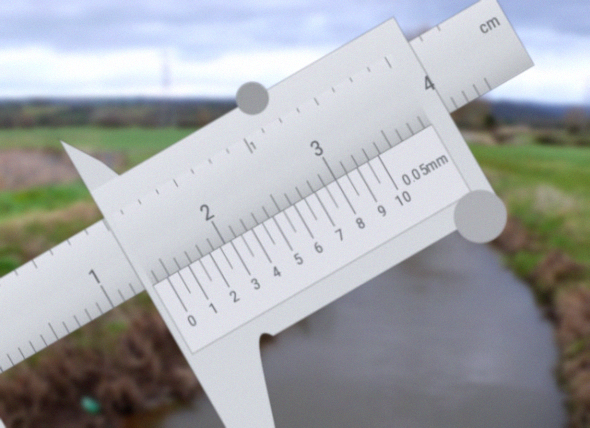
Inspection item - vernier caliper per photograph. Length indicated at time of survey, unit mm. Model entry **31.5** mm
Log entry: **14.8** mm
